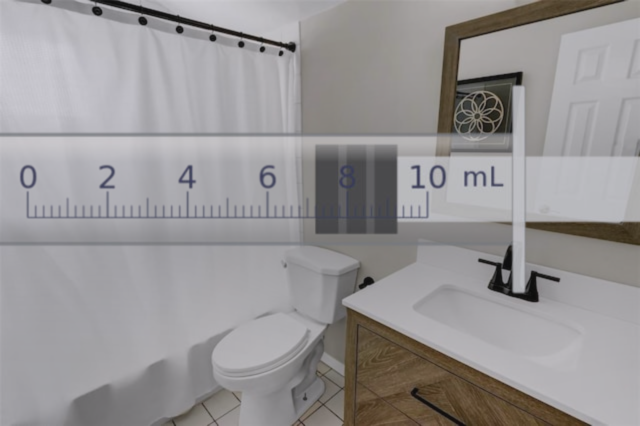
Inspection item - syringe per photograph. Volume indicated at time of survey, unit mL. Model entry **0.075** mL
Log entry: **7.2** mL
